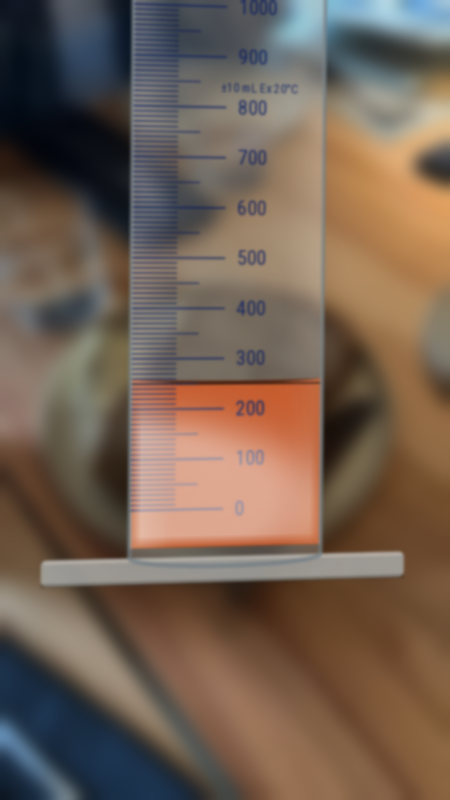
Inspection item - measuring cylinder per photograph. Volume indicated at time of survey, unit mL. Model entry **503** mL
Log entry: **250** mL
